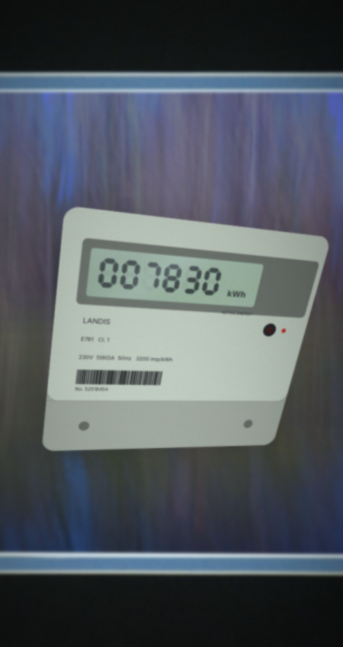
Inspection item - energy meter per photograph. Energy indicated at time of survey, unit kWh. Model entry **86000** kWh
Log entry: **7830** kWh
